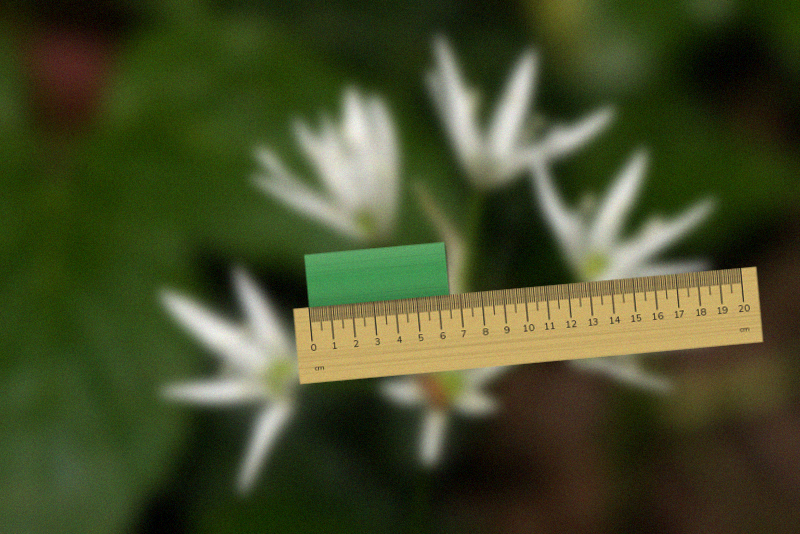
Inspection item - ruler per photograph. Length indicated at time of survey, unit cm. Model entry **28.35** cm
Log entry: **6.5** cm
